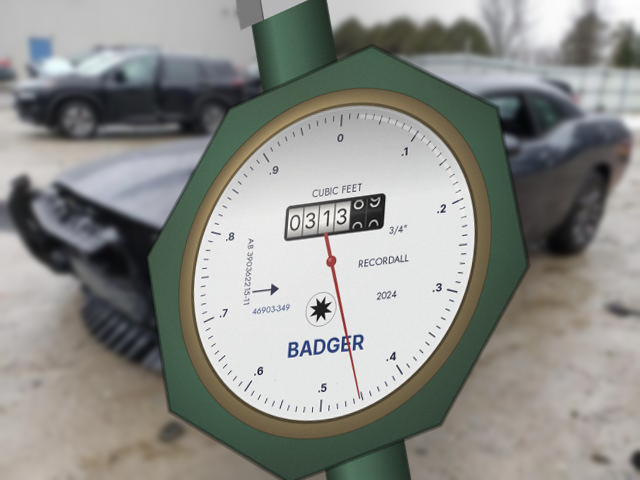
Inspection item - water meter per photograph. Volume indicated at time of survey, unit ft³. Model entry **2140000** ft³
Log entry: **31389.45** ft³
